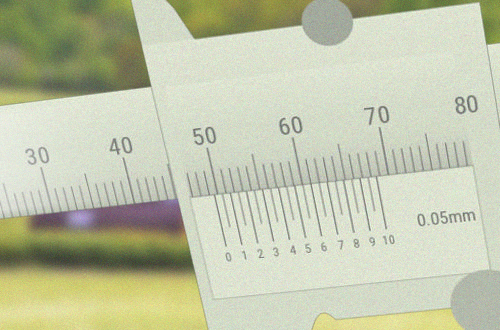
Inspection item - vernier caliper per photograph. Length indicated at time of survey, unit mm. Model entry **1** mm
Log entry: **49.6** mm
